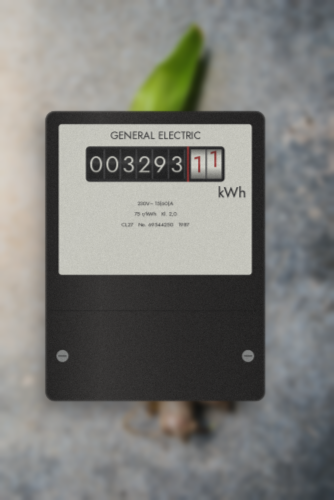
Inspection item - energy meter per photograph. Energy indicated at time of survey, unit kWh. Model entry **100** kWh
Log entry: **3293.11** kWh
